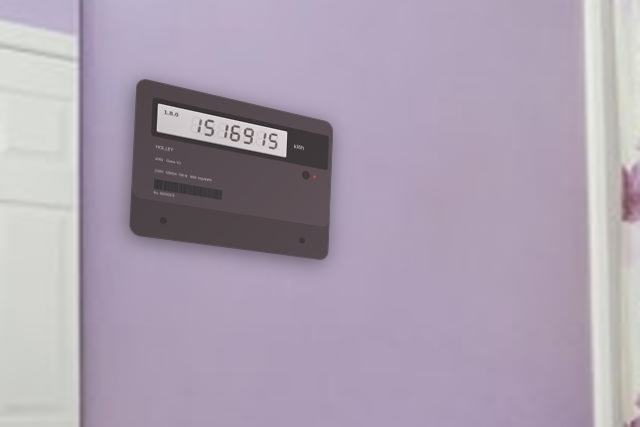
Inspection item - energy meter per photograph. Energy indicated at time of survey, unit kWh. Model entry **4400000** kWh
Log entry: **1516915** kWh
